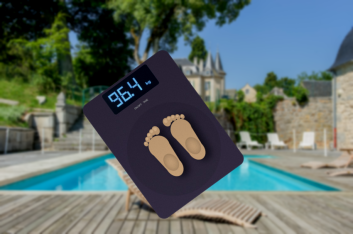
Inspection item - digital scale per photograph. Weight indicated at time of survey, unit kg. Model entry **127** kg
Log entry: **96.4** kg
